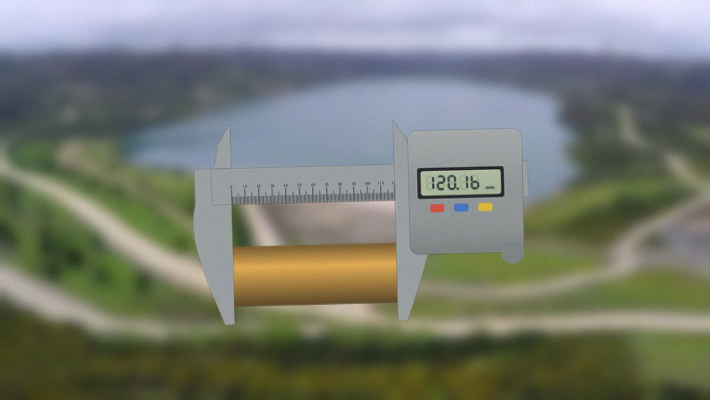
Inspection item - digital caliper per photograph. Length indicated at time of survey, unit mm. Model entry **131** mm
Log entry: **120.16** mm
